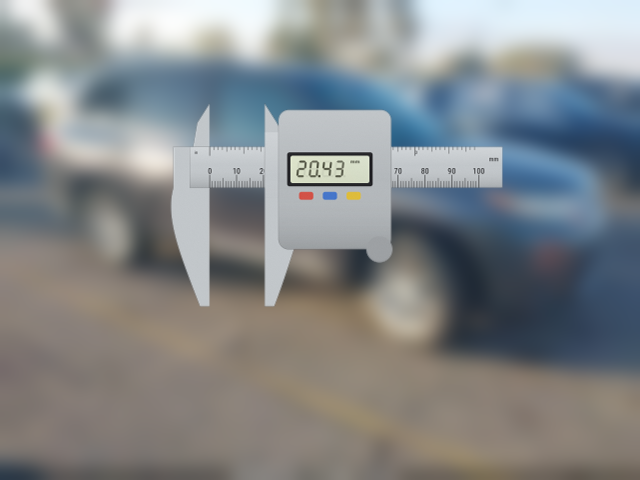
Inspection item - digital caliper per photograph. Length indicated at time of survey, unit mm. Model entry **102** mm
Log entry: **20.43** mm
